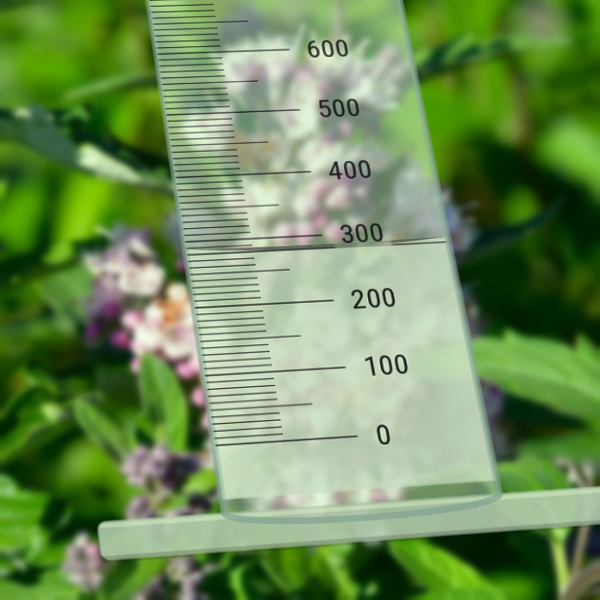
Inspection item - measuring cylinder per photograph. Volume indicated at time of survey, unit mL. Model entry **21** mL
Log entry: **280** mL
